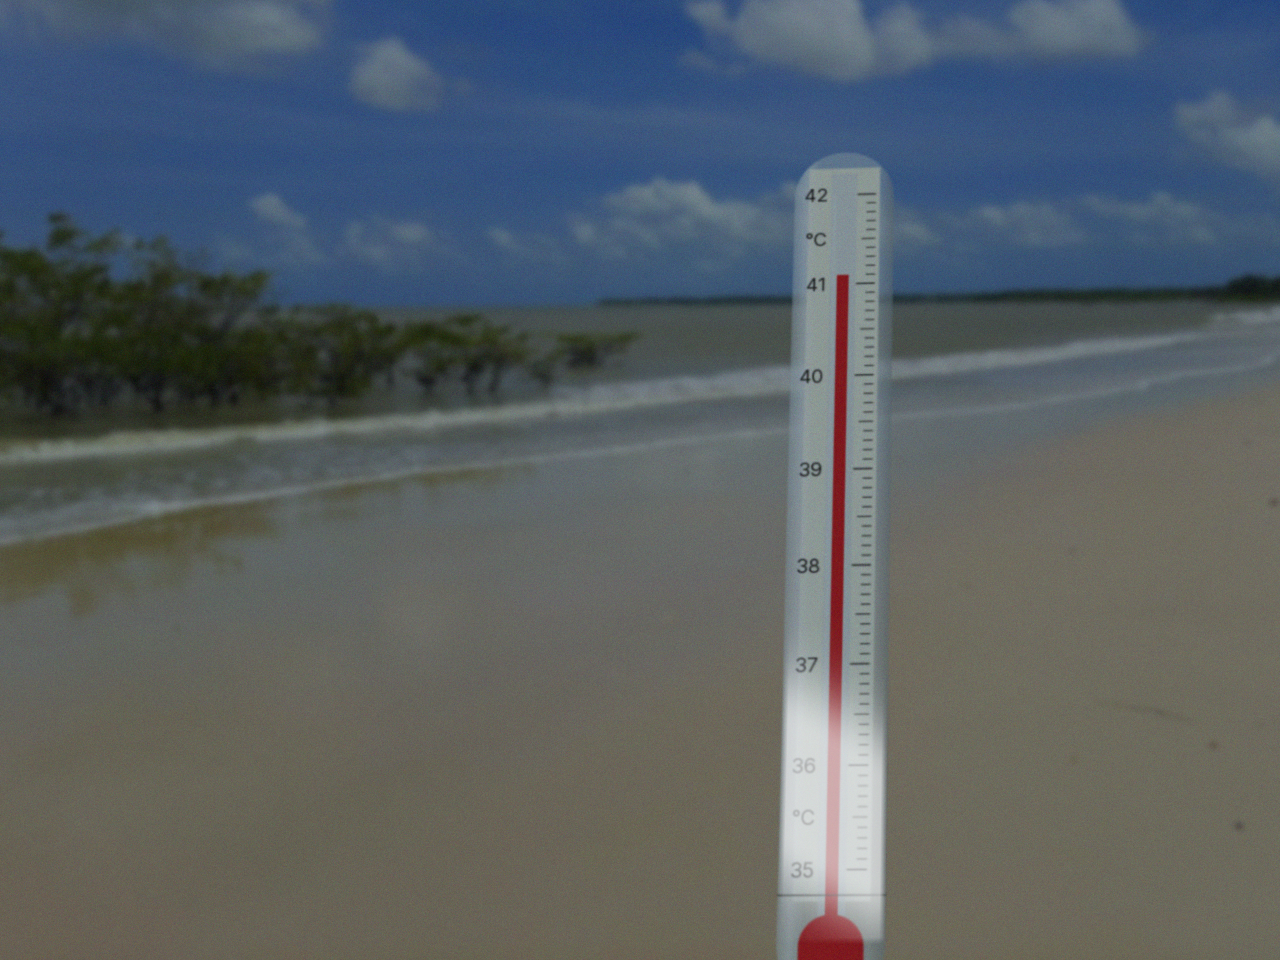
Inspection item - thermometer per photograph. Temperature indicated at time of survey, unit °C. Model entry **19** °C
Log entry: **41.1** °C
